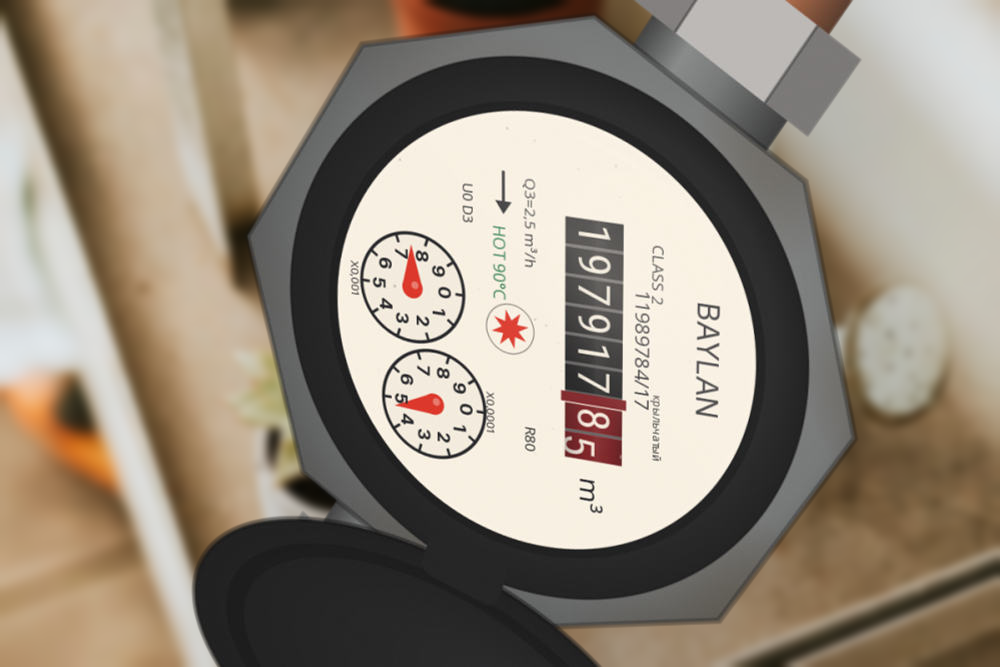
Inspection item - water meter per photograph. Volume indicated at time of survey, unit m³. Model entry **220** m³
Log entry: **197917.8474** m³
